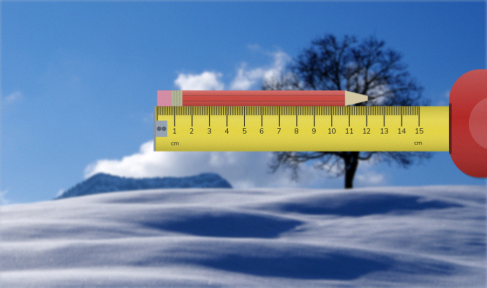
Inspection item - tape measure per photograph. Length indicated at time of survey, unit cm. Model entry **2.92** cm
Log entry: **12.5** cm
